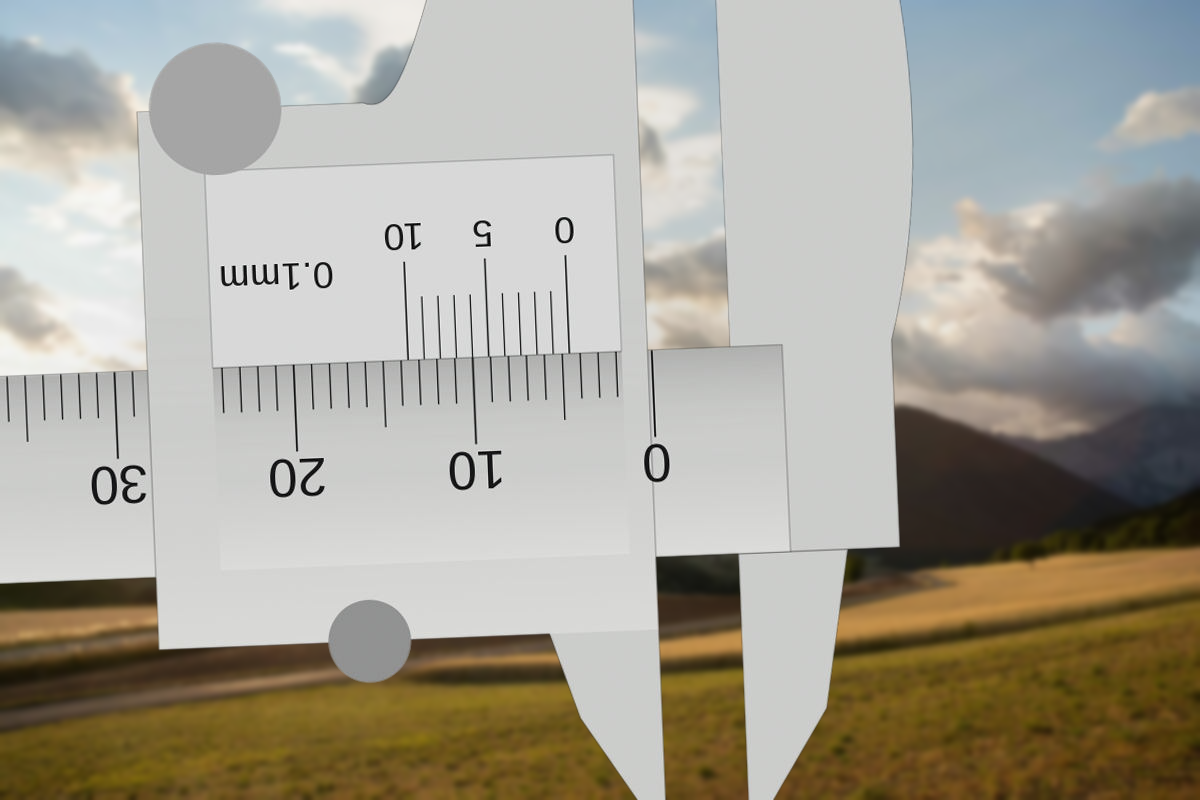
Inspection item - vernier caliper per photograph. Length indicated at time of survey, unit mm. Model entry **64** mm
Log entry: **4.6** mm
